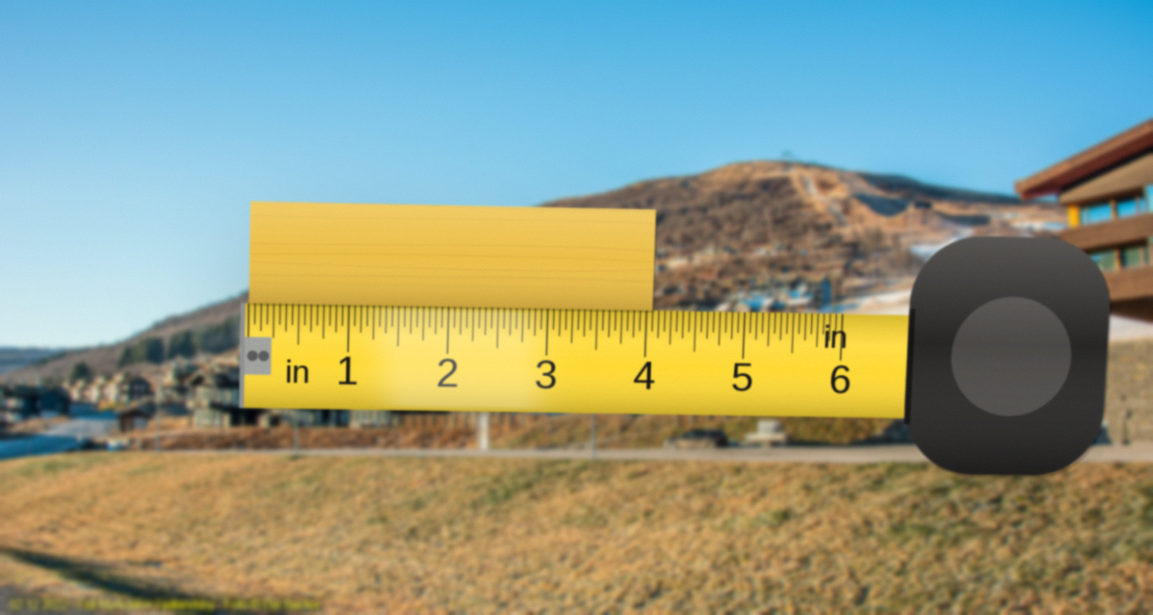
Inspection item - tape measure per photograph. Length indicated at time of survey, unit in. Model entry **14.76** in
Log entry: **4.0625** in
